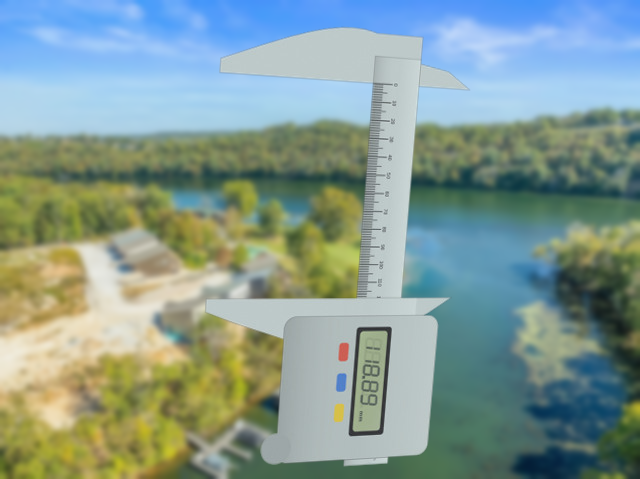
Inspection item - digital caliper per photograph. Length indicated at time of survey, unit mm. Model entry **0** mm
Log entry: **118.89** mm
